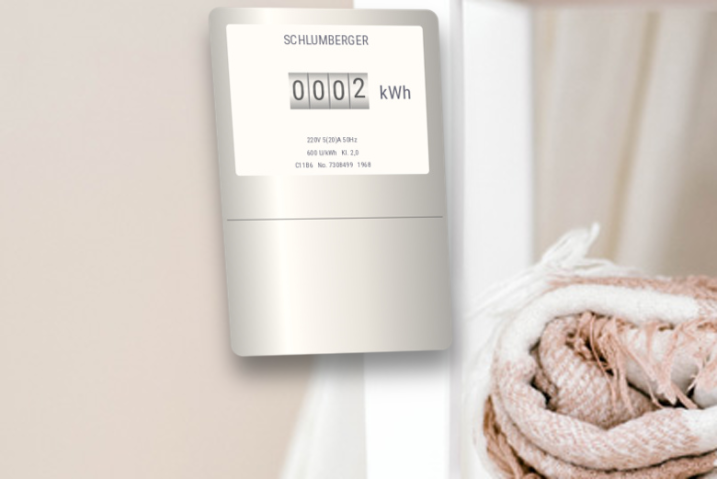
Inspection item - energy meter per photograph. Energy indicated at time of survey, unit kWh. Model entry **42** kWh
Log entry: **2** kWh
